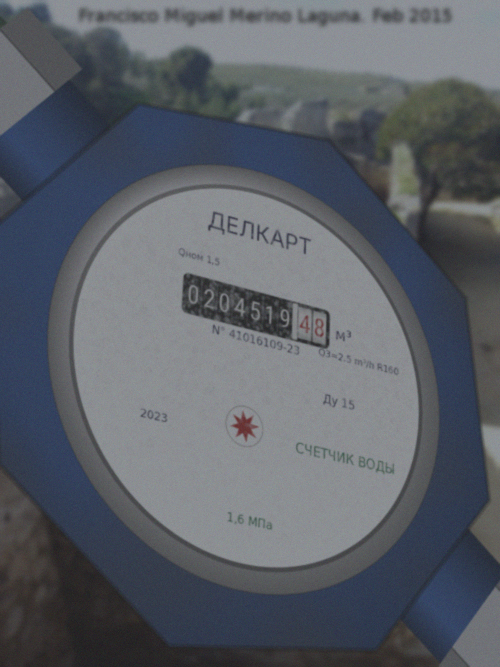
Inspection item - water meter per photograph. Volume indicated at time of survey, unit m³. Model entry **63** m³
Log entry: **204519.48** m³
